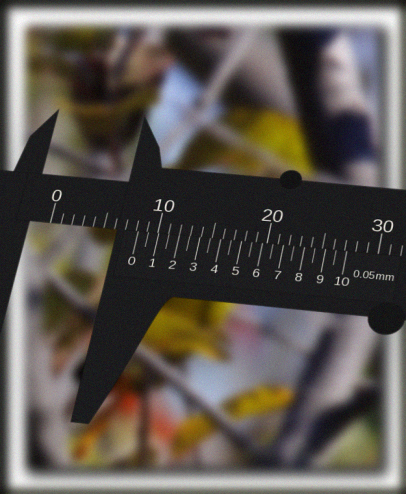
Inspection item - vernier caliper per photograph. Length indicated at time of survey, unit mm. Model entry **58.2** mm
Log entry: **8.2** mm
